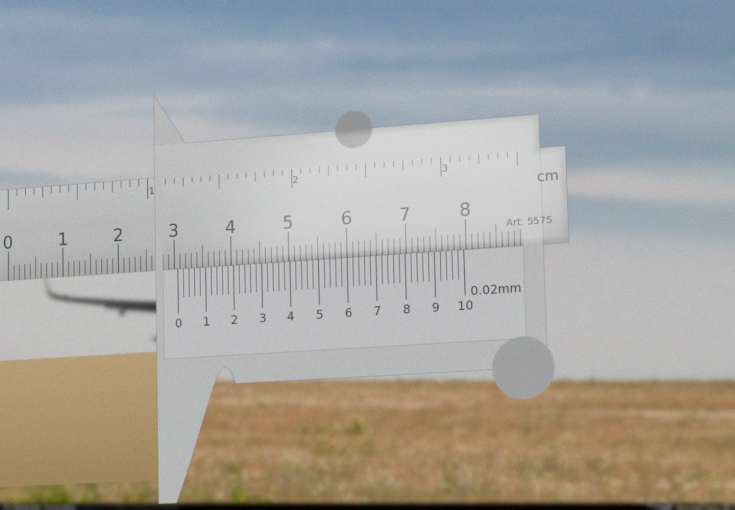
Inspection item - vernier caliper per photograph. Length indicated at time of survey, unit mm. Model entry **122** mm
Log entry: **30.6** mm
